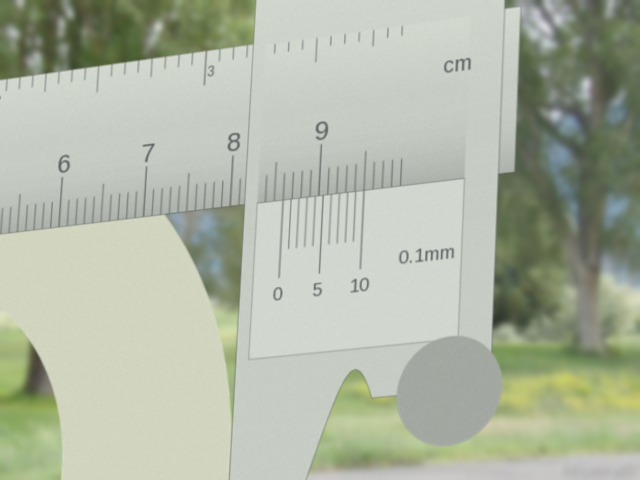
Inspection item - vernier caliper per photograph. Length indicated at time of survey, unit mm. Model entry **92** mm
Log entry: **86.0** mm
